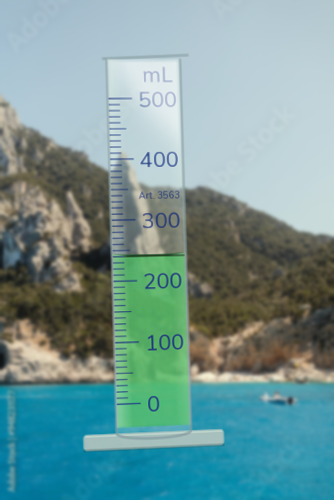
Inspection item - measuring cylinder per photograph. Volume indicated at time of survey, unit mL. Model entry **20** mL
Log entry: **240** mL
